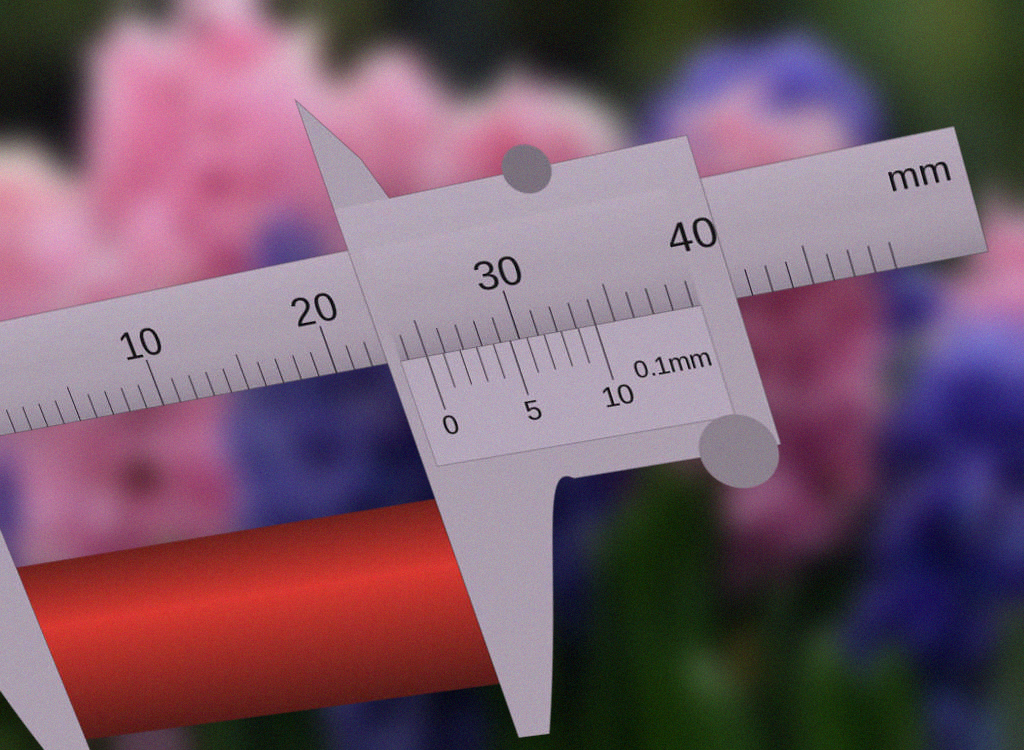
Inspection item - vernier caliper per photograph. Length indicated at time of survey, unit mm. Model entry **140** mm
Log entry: **25.0** mm
